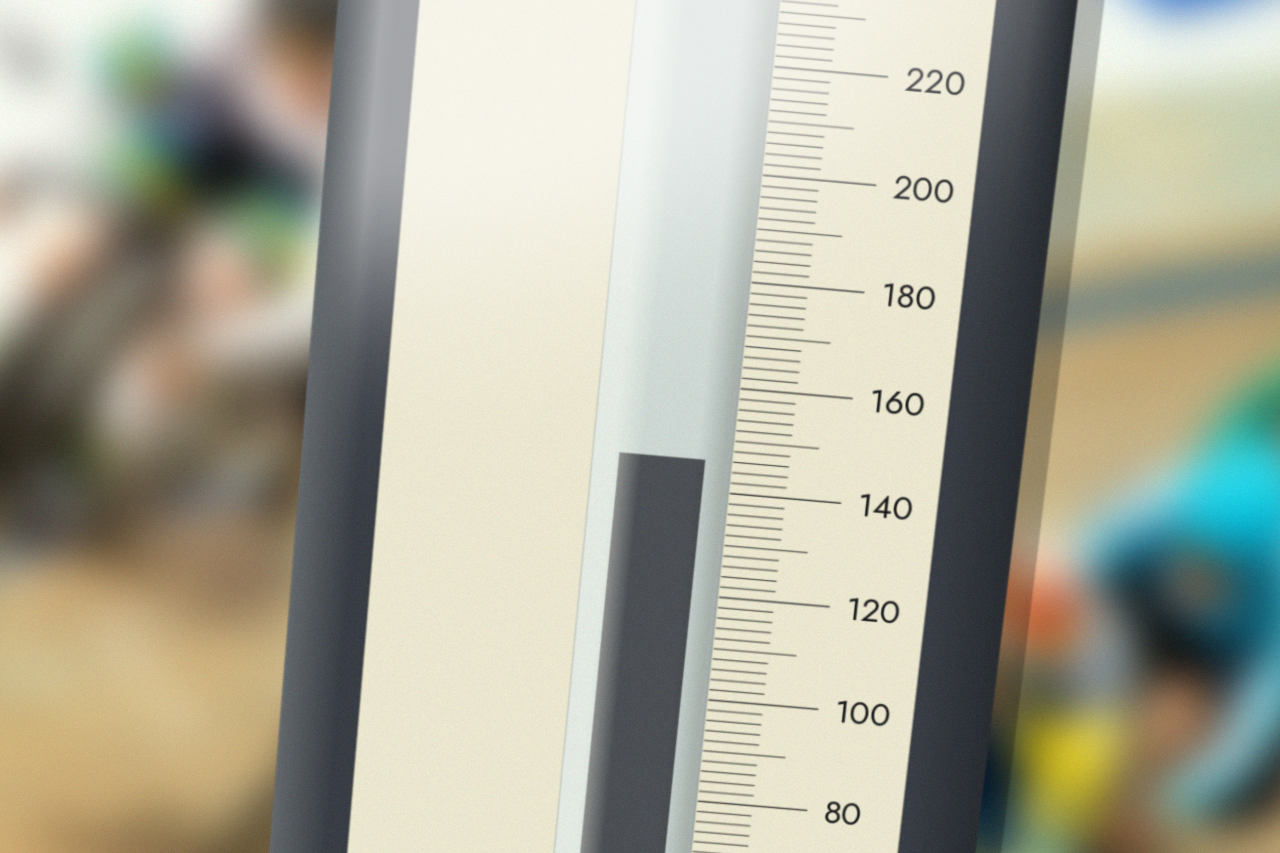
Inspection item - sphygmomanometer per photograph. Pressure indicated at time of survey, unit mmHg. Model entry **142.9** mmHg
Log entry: **146** mmHg
